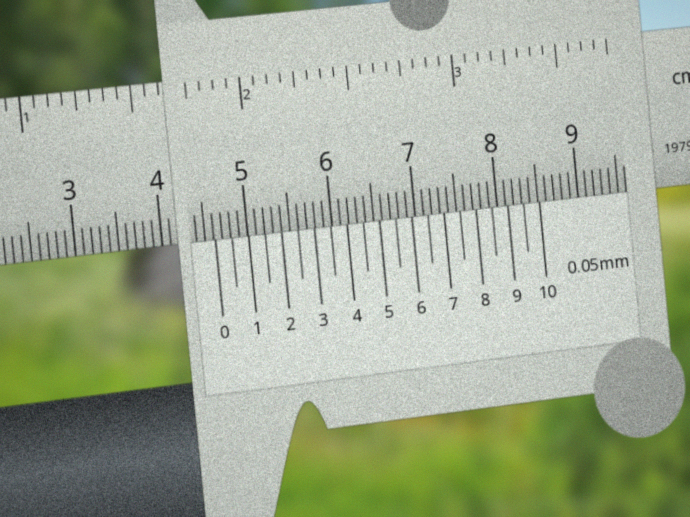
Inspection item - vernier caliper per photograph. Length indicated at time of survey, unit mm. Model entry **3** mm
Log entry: **46.2** mm
